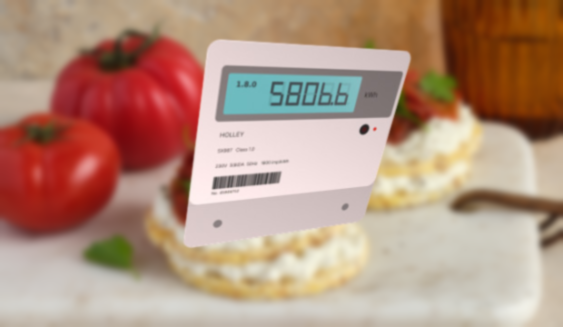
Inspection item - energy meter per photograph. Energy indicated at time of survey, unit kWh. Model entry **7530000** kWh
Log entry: **5806.6** kWh
